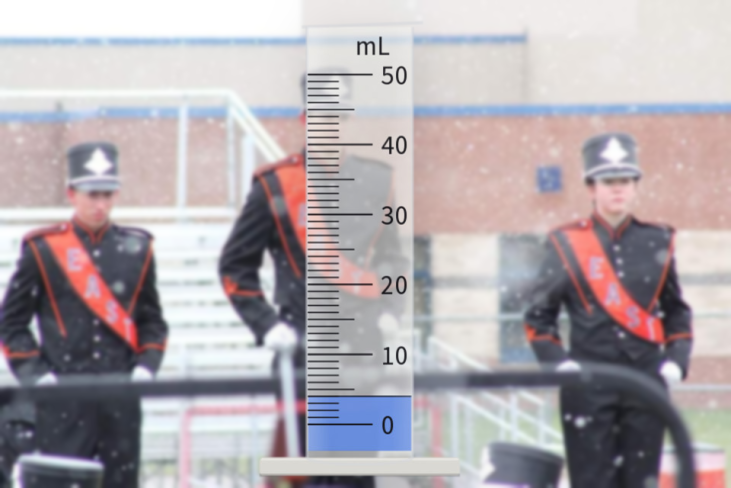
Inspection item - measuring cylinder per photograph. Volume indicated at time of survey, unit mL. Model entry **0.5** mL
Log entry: **4** mL
